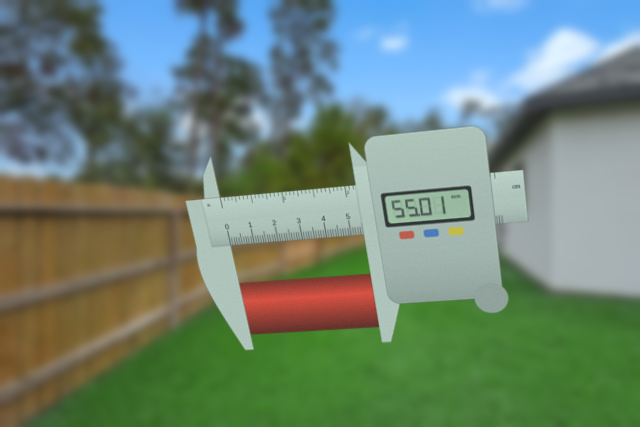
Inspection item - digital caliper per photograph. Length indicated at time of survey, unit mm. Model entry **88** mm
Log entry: **55.01** mm
